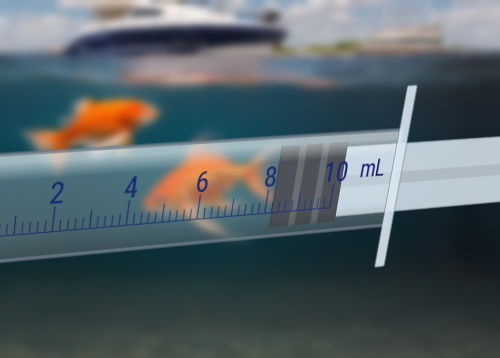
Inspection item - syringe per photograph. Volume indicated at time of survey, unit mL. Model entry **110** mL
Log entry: **8.2** mL
